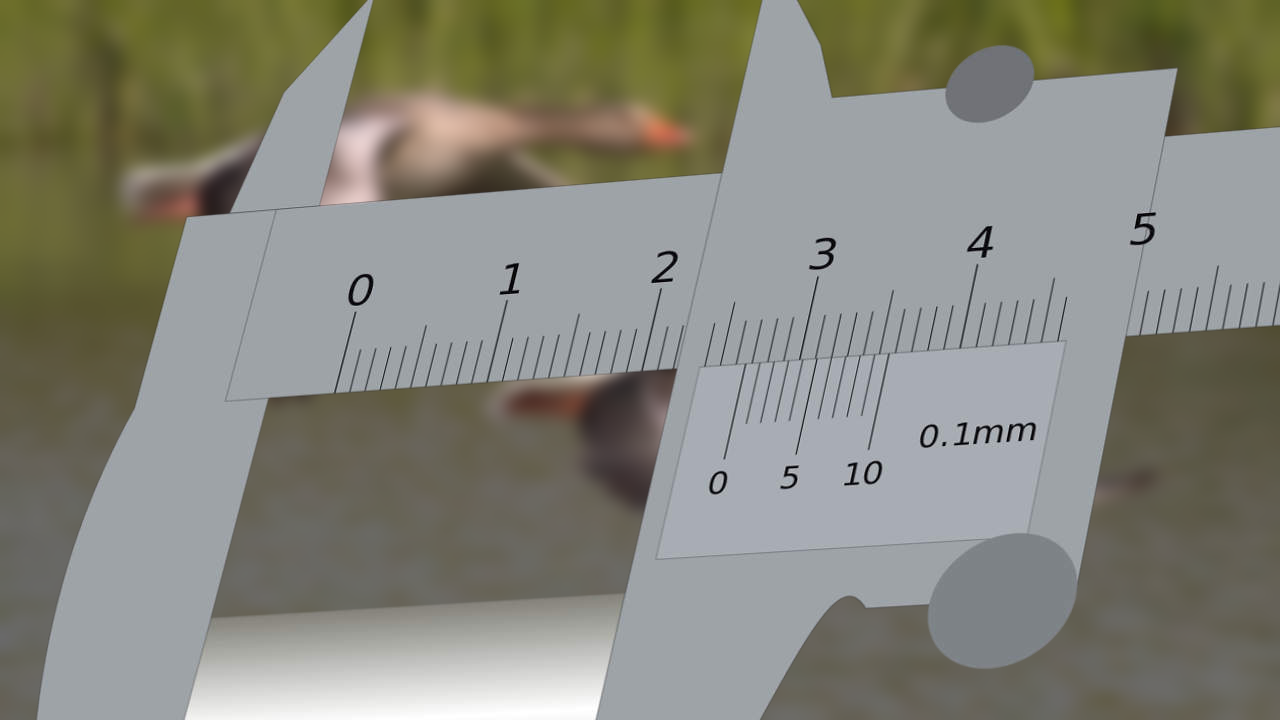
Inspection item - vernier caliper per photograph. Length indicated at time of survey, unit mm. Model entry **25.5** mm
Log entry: **26.6** mm
